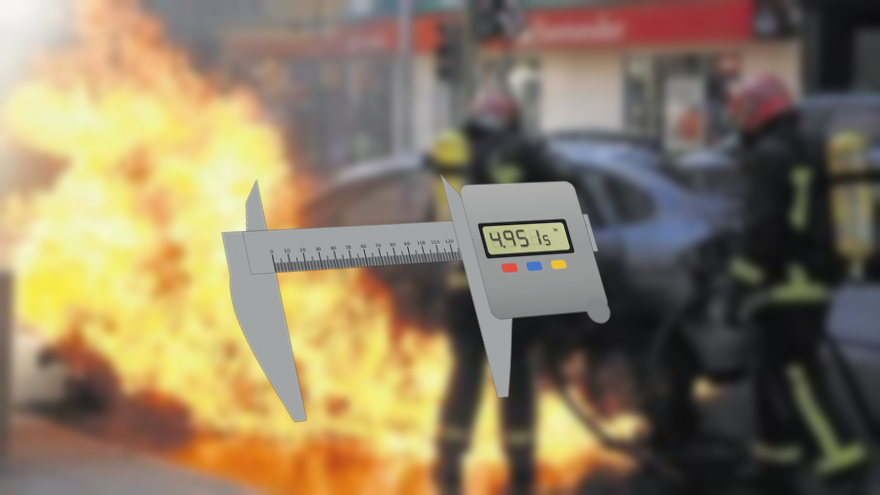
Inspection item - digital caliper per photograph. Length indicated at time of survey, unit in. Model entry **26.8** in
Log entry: **4.9515** in
